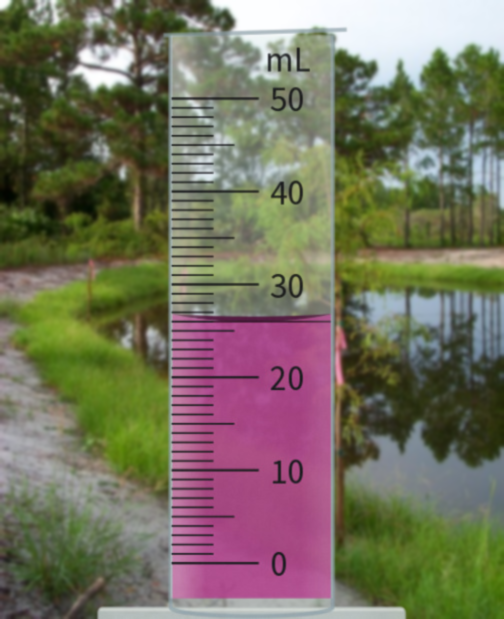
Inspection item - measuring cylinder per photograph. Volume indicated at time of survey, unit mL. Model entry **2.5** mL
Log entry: **26** mL
